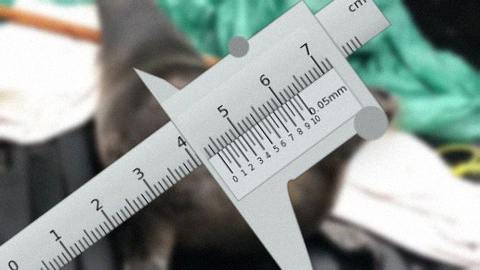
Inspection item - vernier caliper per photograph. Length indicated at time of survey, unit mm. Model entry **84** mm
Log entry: **44.5** mm
